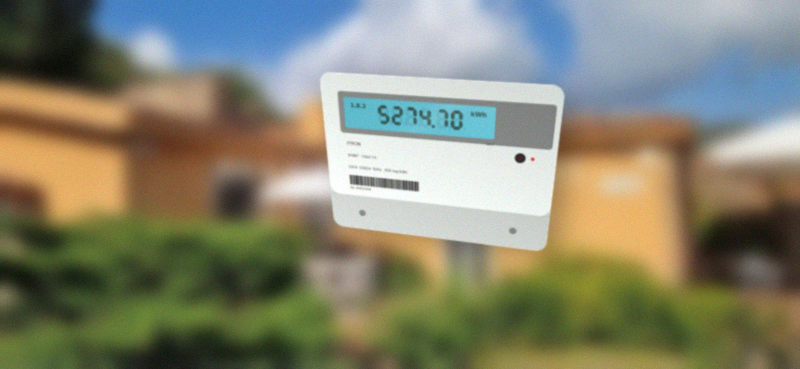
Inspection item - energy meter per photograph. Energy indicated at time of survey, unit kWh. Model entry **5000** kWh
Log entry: **5274.70** kWh
